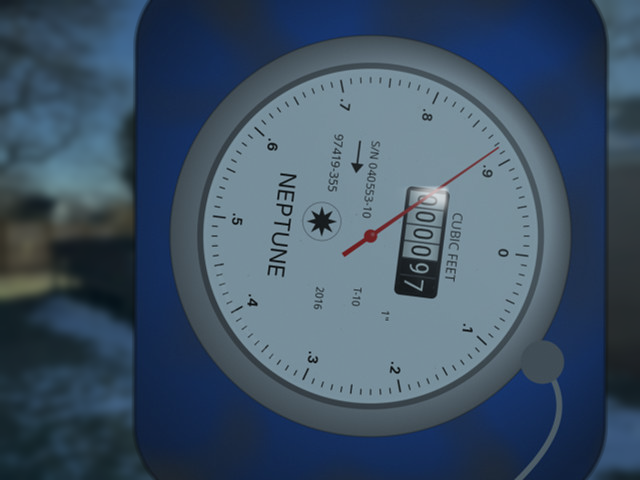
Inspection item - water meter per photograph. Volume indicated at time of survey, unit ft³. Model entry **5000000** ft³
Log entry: **96.88** ft³
